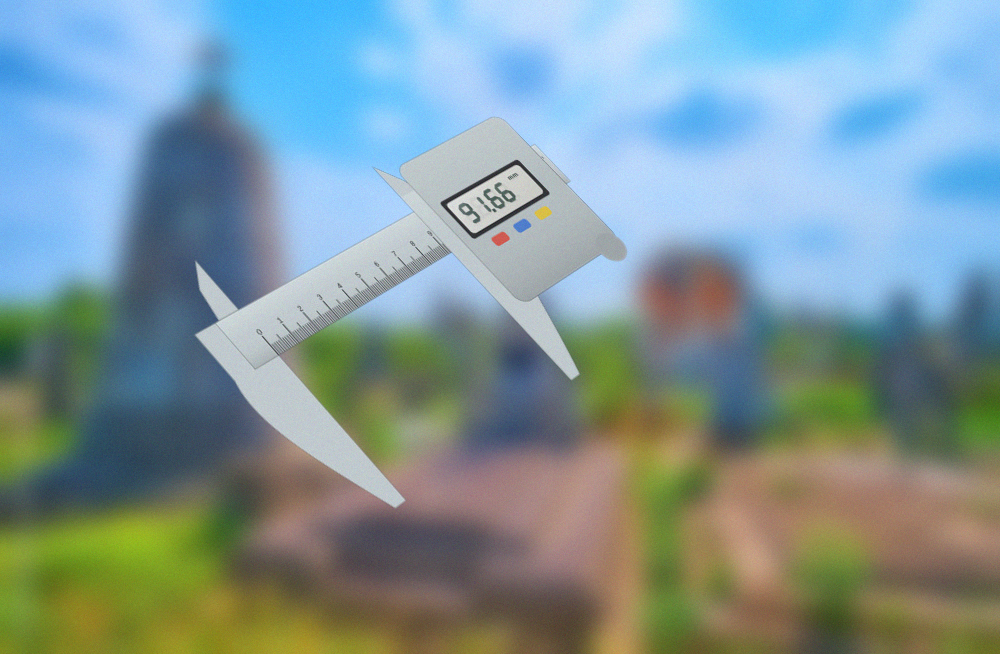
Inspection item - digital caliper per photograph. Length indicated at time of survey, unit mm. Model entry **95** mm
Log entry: **91.66** mm
